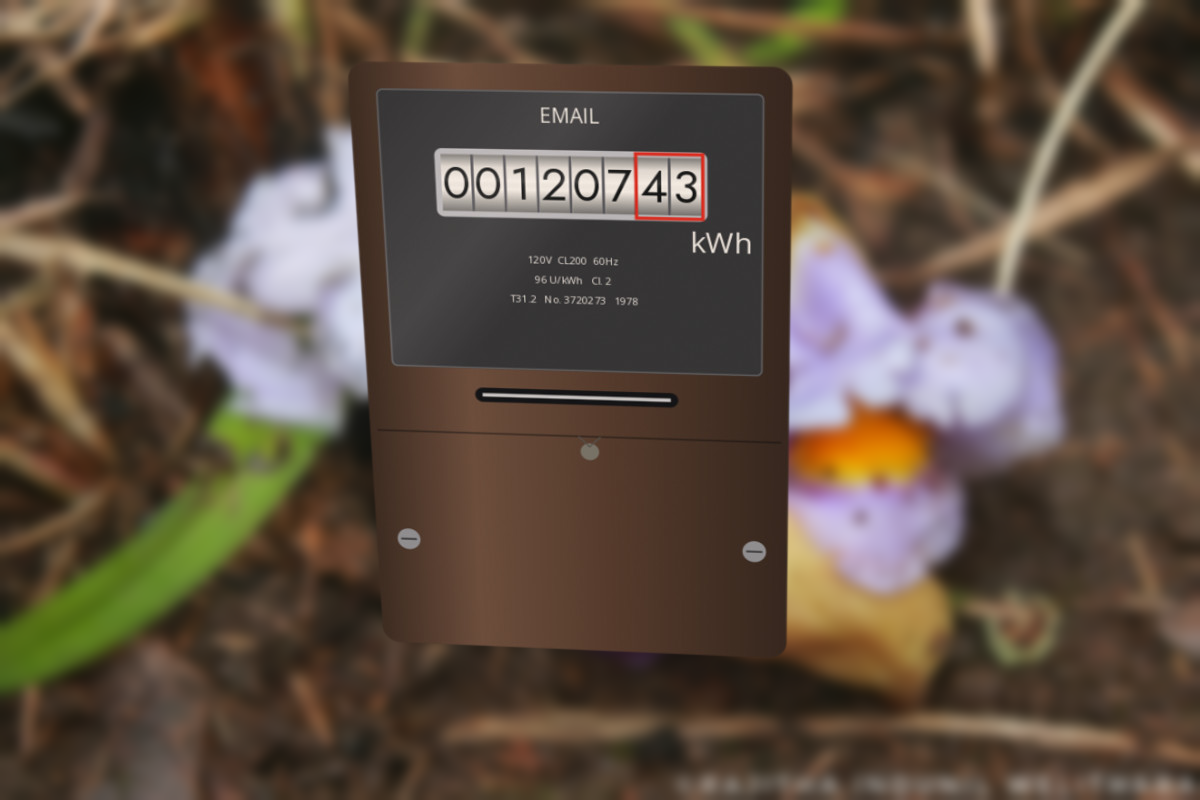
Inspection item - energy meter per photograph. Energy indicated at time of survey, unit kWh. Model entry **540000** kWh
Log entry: **1207.43** kWh
